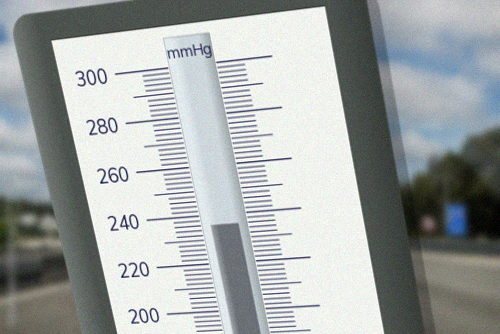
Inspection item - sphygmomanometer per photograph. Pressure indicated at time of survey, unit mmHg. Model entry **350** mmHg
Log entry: **236** mmHg
